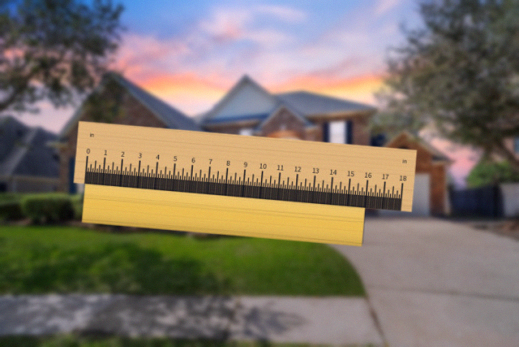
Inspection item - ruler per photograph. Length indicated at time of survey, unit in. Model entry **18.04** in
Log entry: **16** in
